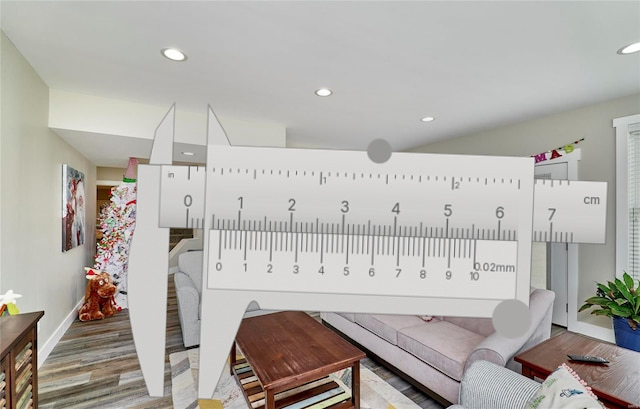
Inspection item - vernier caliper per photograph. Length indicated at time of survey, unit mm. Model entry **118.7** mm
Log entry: **6.5** mm
